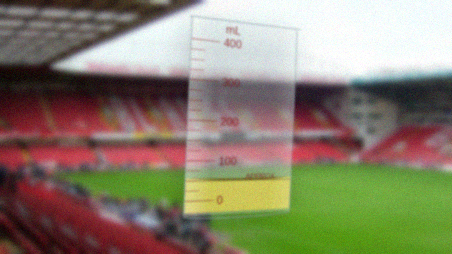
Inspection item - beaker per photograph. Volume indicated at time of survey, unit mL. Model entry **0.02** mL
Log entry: **50** mL
